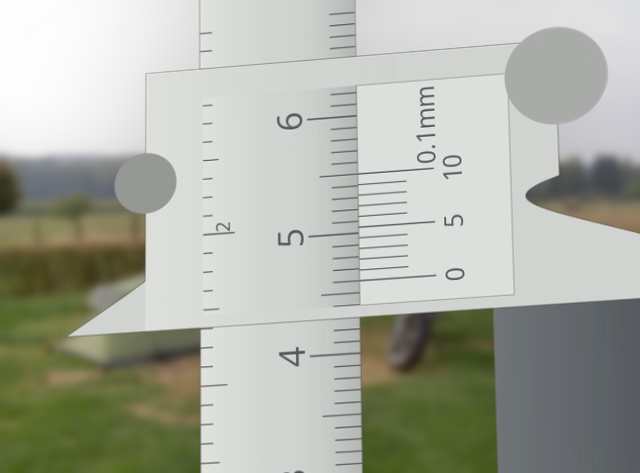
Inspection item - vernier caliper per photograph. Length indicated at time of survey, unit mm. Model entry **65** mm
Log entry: **46.0** mm
